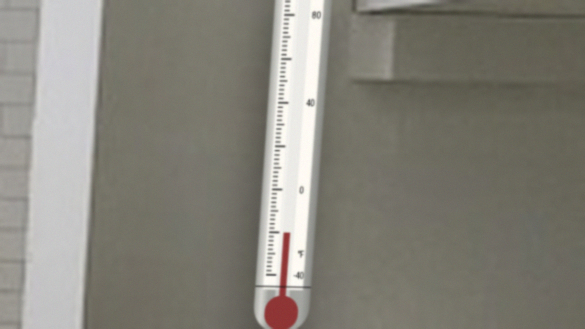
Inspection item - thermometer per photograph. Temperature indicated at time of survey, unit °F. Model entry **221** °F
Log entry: **-20** °F
